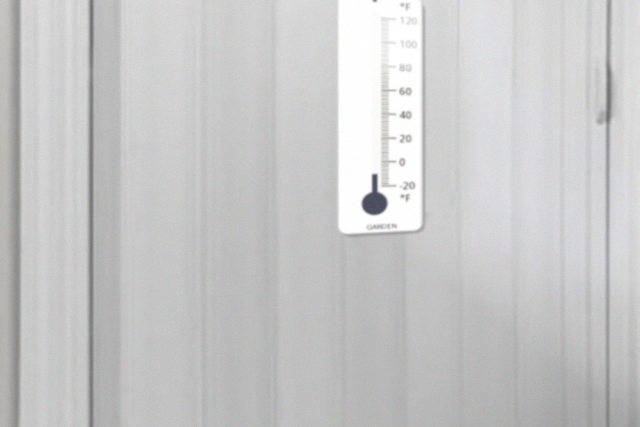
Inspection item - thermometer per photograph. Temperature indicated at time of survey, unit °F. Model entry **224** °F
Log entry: **-10** °F
